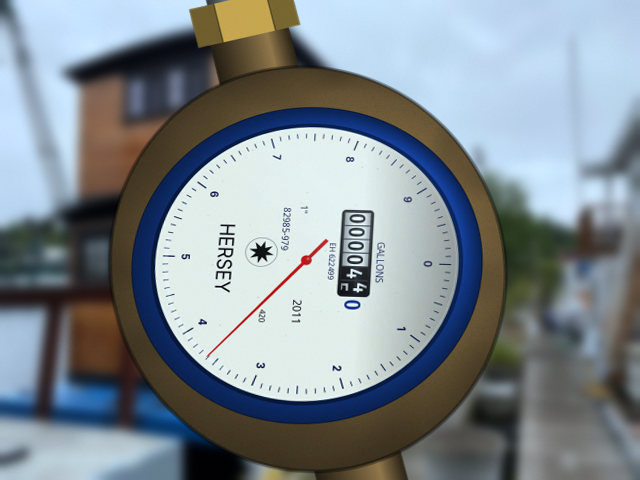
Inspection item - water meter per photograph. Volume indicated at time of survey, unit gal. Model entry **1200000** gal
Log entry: **443.6** gal
